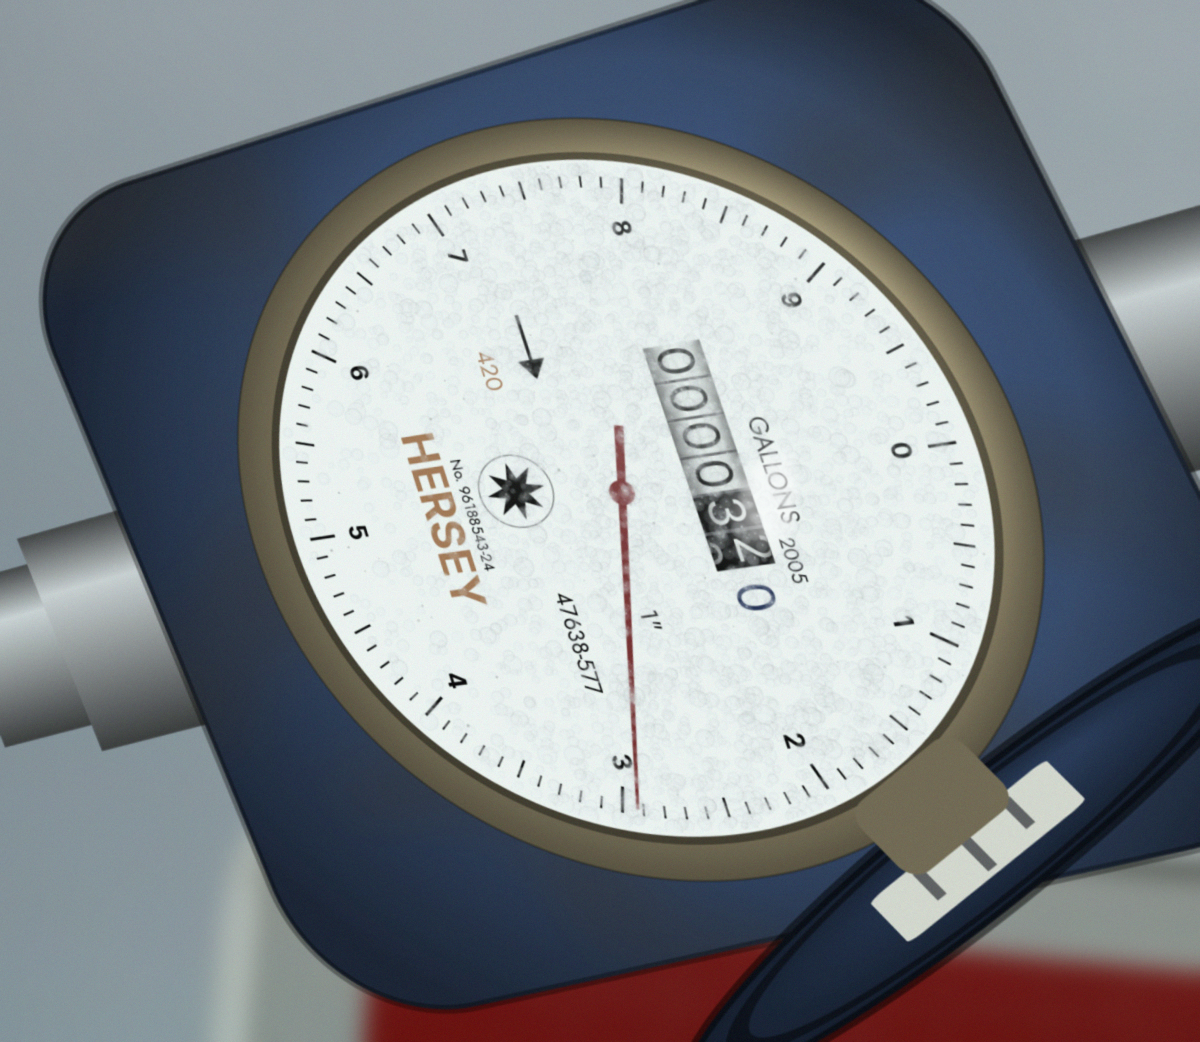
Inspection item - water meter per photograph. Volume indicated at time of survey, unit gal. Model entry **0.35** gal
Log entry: **322.9** gal
